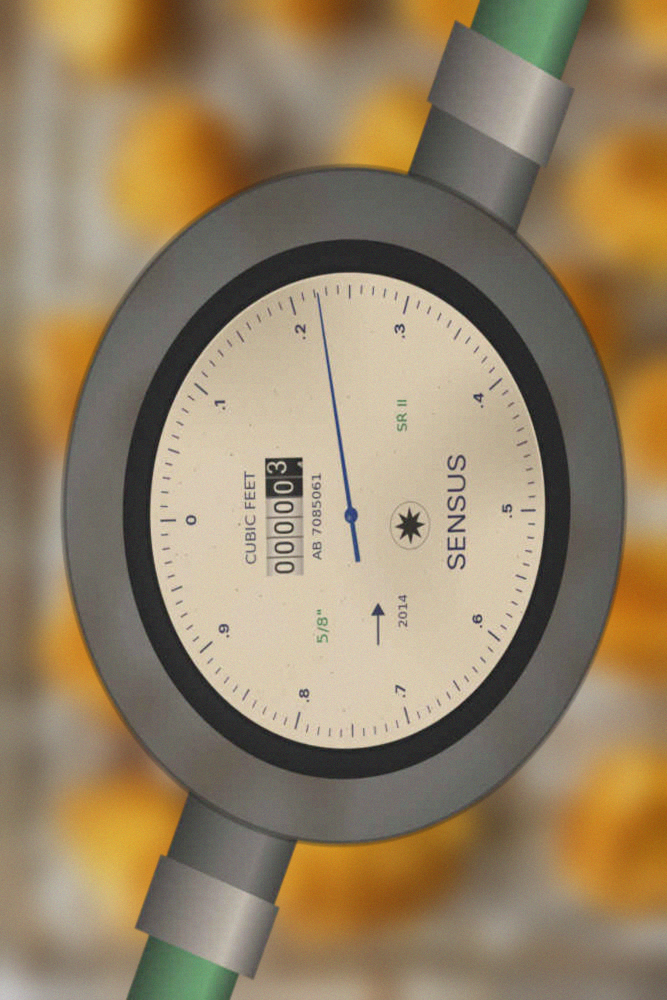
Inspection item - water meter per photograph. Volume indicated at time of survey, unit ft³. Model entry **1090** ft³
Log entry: **3.22** ft³
